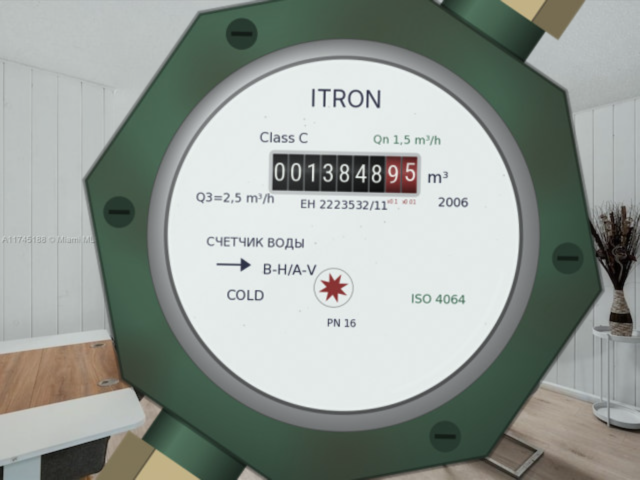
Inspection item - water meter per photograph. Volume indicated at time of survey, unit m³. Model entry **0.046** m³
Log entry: **13848.95** m³
